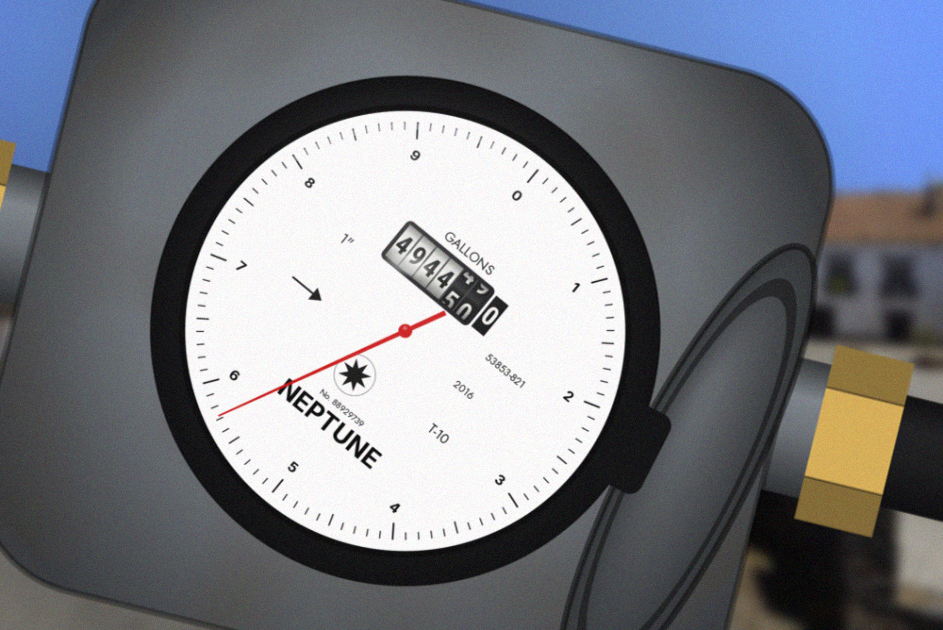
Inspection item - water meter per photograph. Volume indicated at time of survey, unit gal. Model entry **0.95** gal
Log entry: **4944495.7** gal
